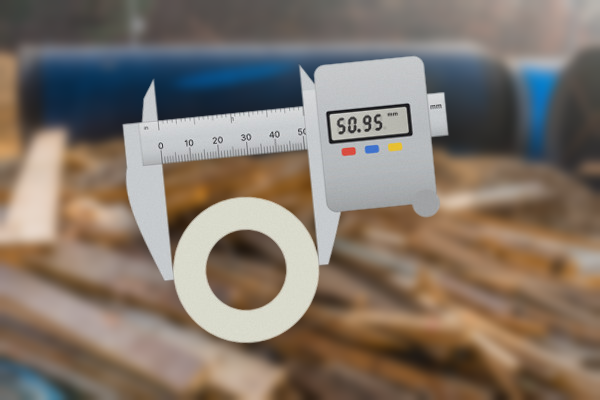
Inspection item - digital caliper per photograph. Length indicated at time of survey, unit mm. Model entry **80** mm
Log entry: **50.95** mm
